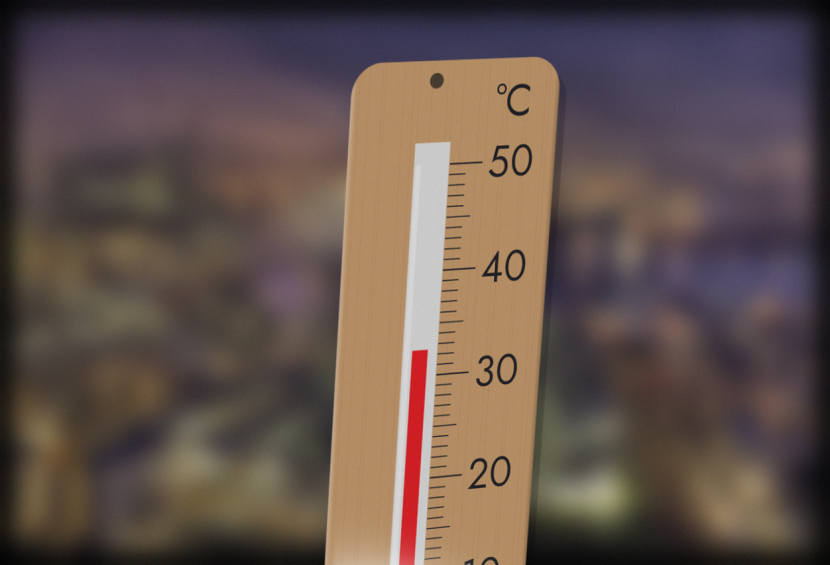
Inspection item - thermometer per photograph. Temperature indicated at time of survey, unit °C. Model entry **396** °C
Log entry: **32.5** °C
